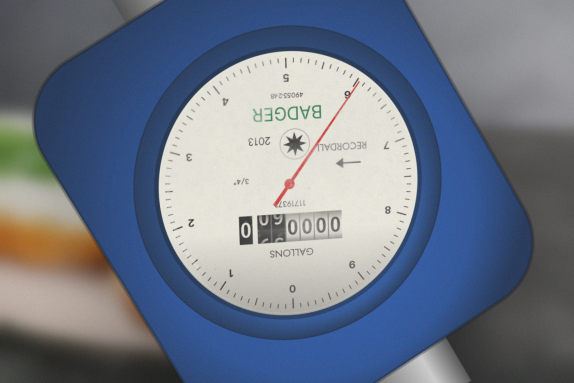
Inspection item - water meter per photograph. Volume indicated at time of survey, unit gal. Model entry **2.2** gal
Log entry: **596.0** gal
